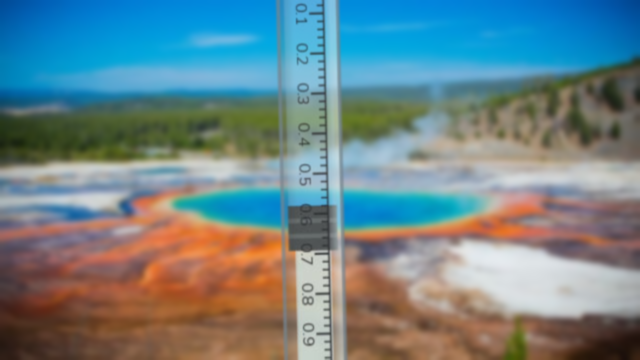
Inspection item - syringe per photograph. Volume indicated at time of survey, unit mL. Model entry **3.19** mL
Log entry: **0.58** mL
